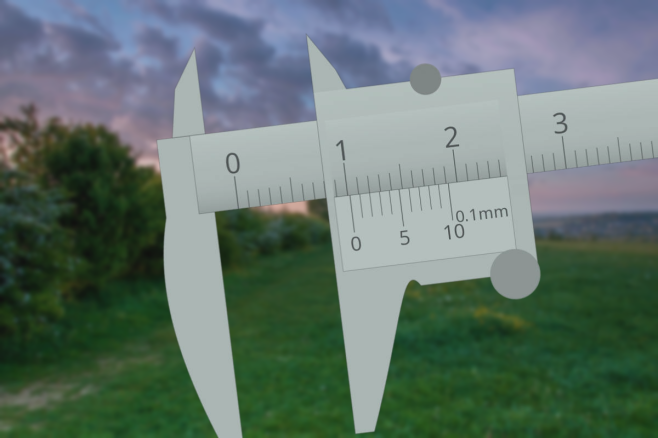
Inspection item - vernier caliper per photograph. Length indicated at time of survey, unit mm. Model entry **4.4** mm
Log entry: **10.2** mm
